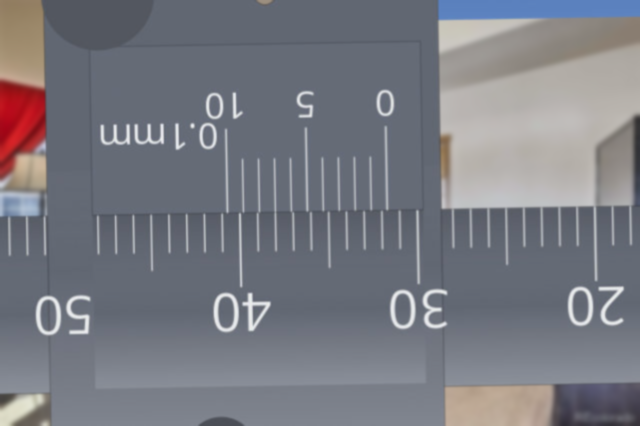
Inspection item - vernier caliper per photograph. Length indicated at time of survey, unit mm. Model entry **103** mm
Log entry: **31.7** mm
